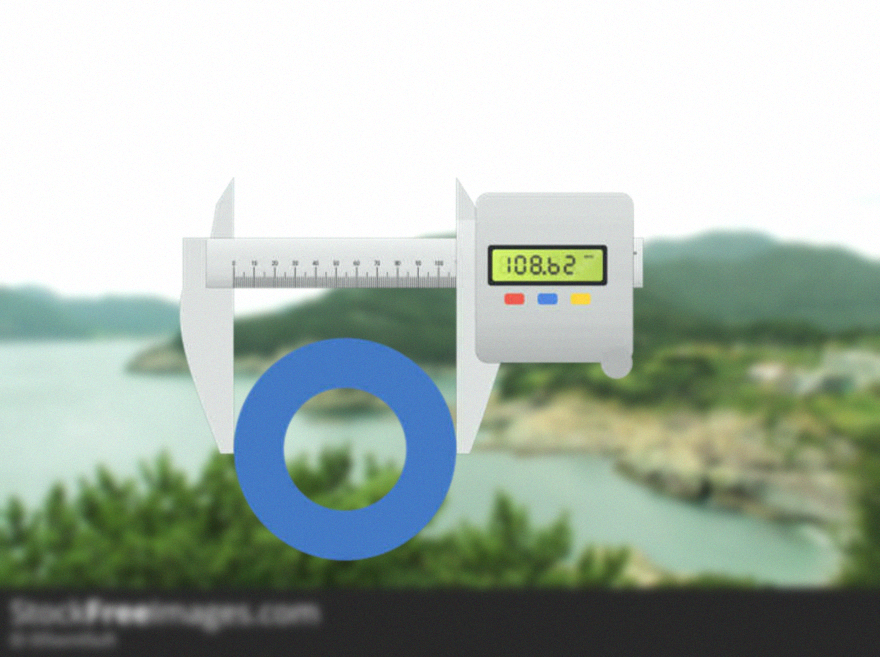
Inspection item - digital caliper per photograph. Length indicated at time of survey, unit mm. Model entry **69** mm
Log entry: **108.62** mm
